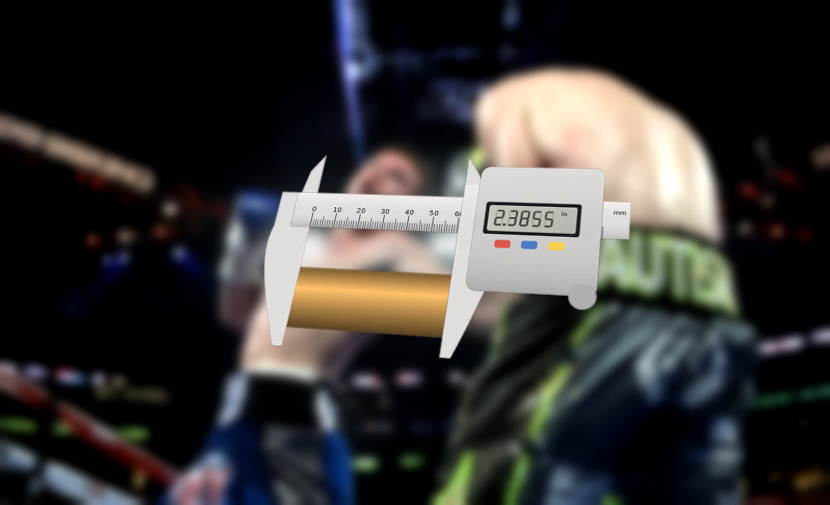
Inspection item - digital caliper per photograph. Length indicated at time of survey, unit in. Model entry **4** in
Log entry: **2.3855** in
